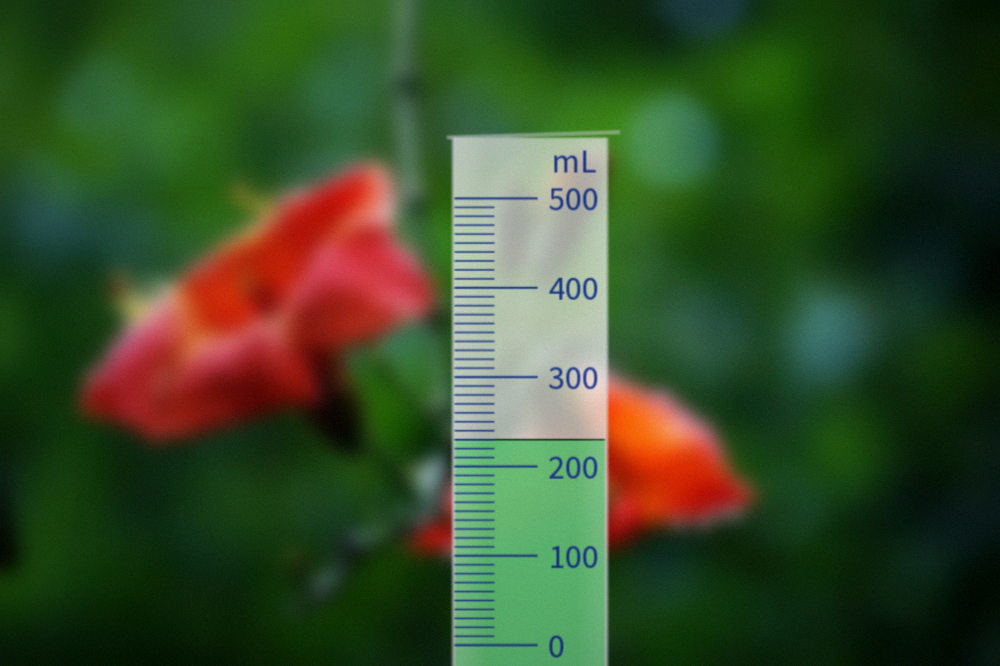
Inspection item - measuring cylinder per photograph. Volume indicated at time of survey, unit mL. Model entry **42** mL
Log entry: **230** mL
